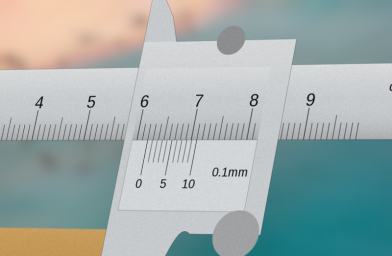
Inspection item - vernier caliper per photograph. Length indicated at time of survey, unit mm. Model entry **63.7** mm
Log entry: **62.0** mm
